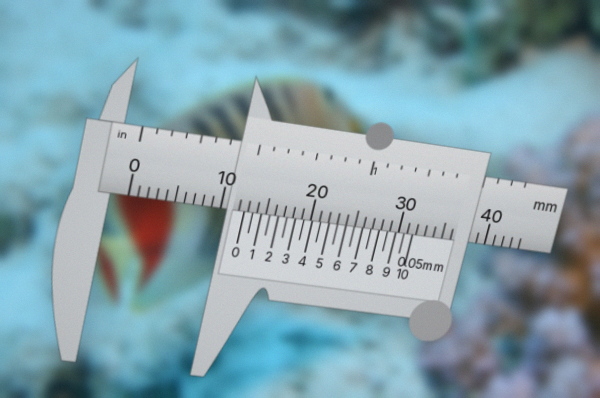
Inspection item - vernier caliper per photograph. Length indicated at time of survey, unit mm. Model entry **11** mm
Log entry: **12.6** mm
